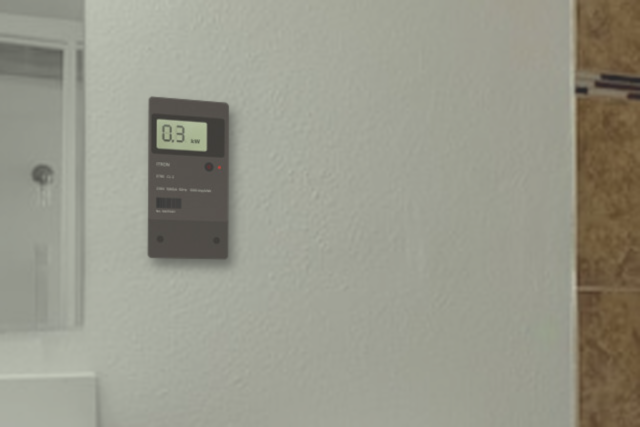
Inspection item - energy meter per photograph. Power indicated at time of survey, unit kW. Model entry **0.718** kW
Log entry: **0.3** kW
